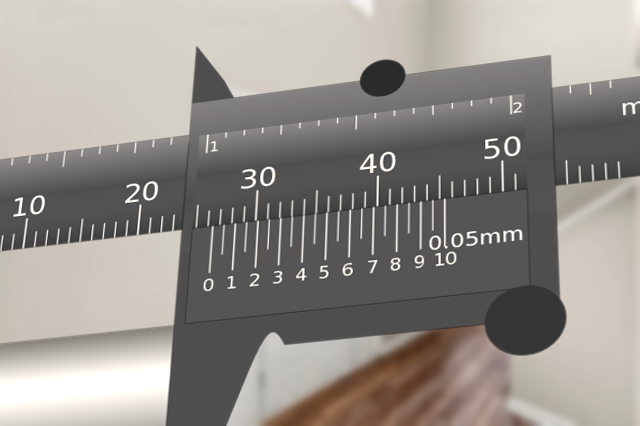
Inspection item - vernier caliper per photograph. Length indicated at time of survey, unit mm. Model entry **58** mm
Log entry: **26.4** mm
